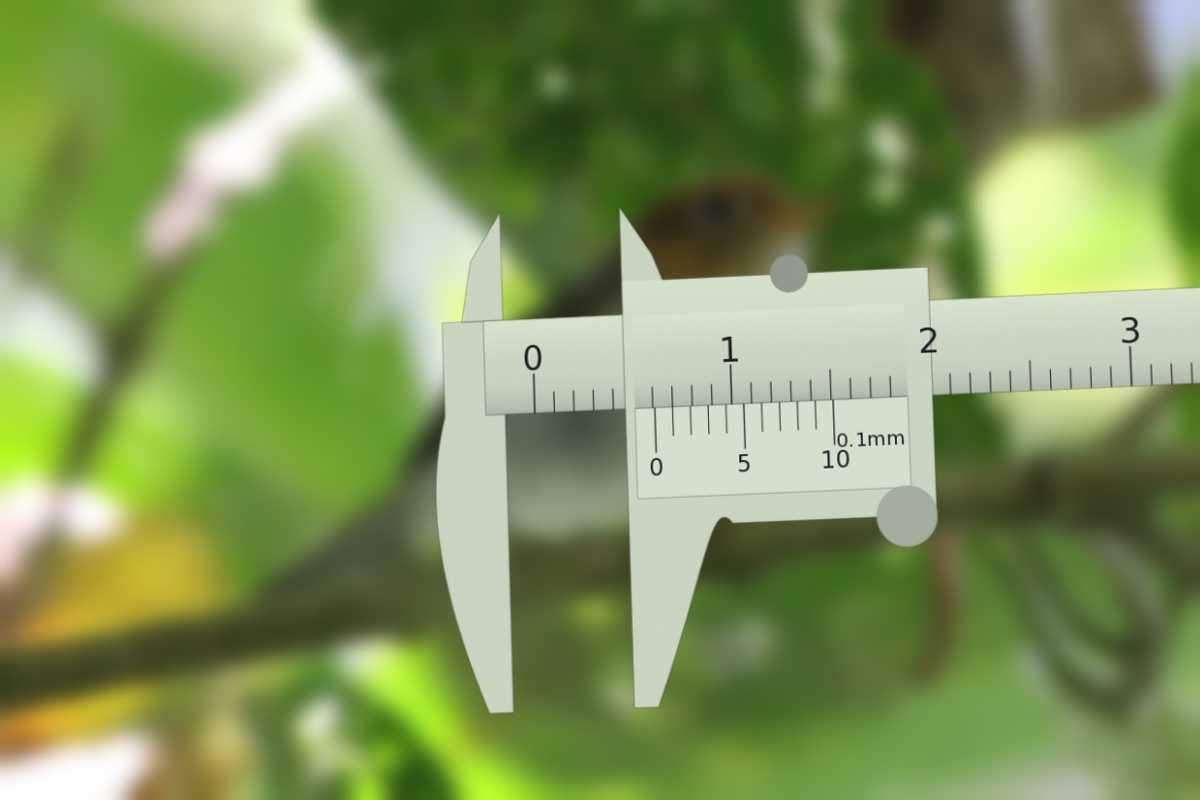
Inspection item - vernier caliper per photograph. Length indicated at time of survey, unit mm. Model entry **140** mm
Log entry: **6.1** mm
